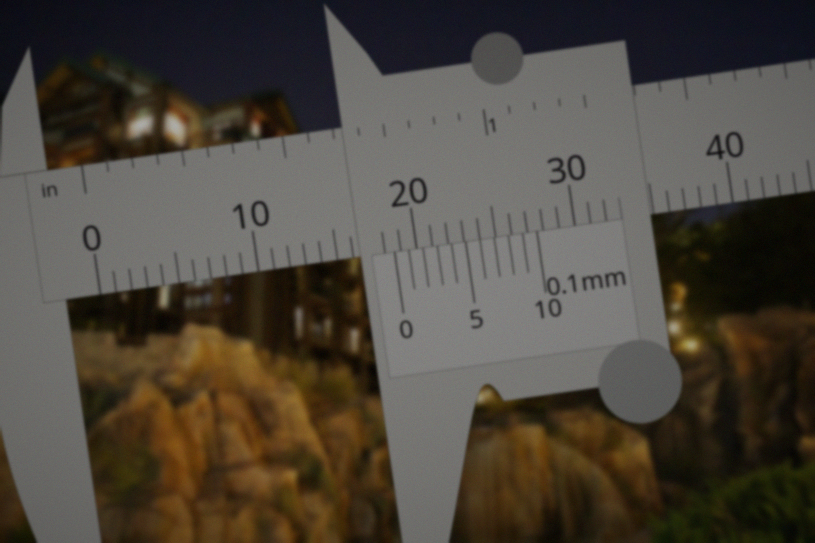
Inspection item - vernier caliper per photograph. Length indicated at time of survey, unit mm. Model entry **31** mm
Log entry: **18.6** mm
